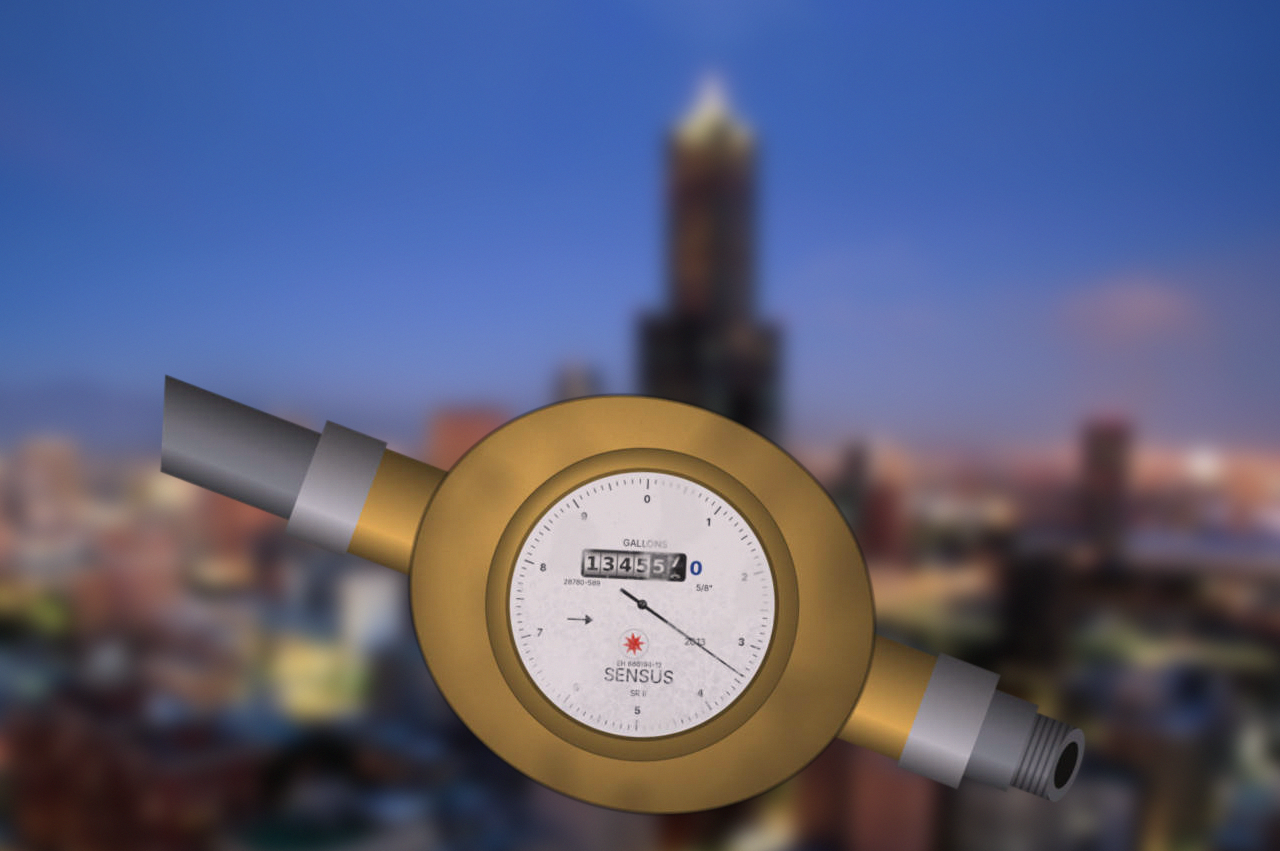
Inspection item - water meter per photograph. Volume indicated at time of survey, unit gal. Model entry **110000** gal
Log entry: **1345573.4** gal
